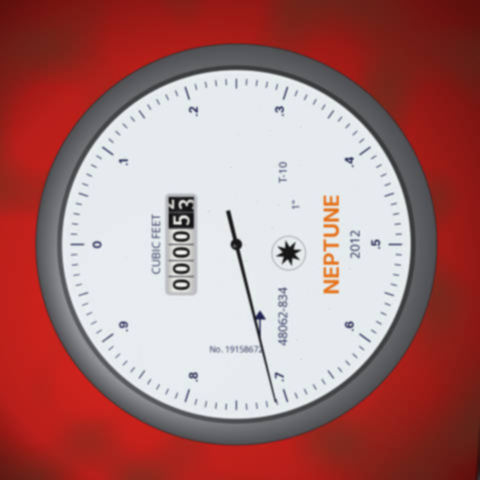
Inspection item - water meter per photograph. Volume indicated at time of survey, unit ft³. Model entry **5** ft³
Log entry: **52.71** ft³
